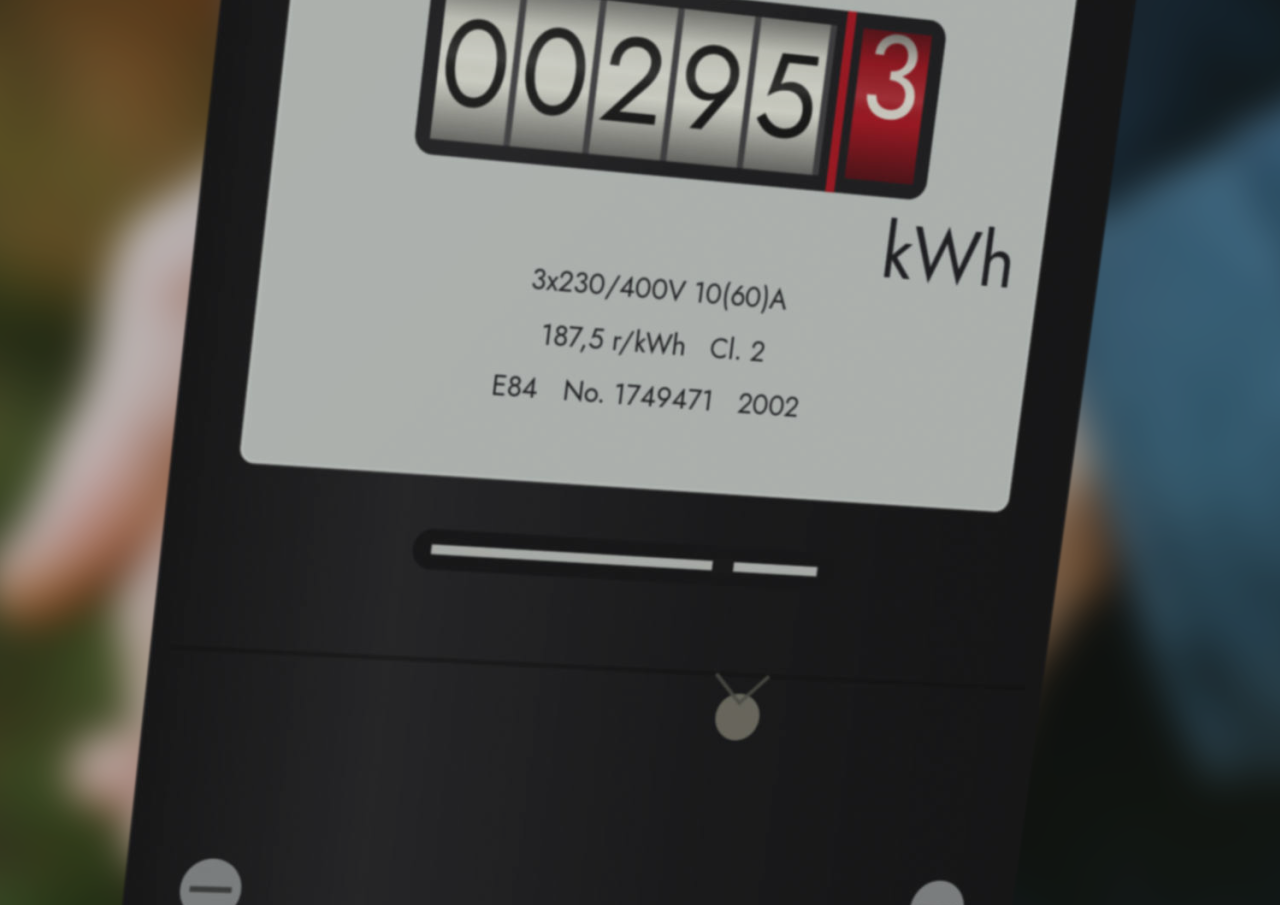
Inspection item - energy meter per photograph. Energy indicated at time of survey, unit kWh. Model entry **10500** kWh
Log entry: **295.3** kWh
